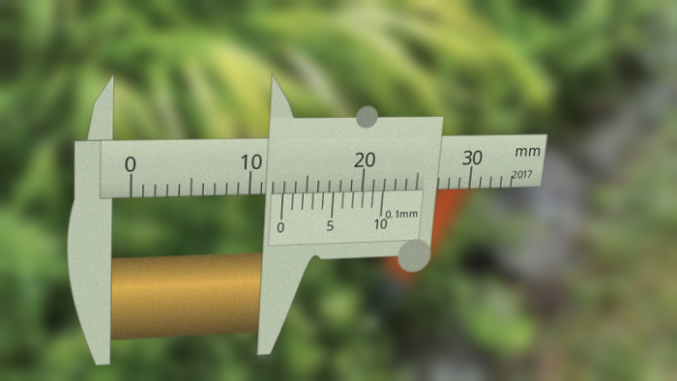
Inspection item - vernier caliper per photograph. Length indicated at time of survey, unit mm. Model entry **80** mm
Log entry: **12.9** mm
